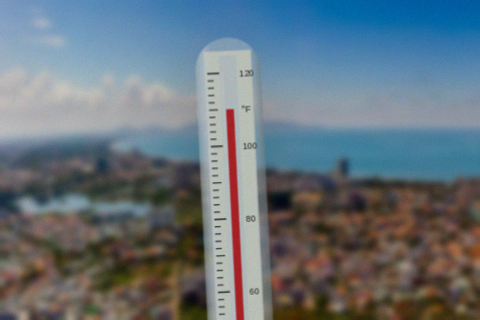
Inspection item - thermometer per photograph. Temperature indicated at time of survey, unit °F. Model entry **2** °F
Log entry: **110** °F
